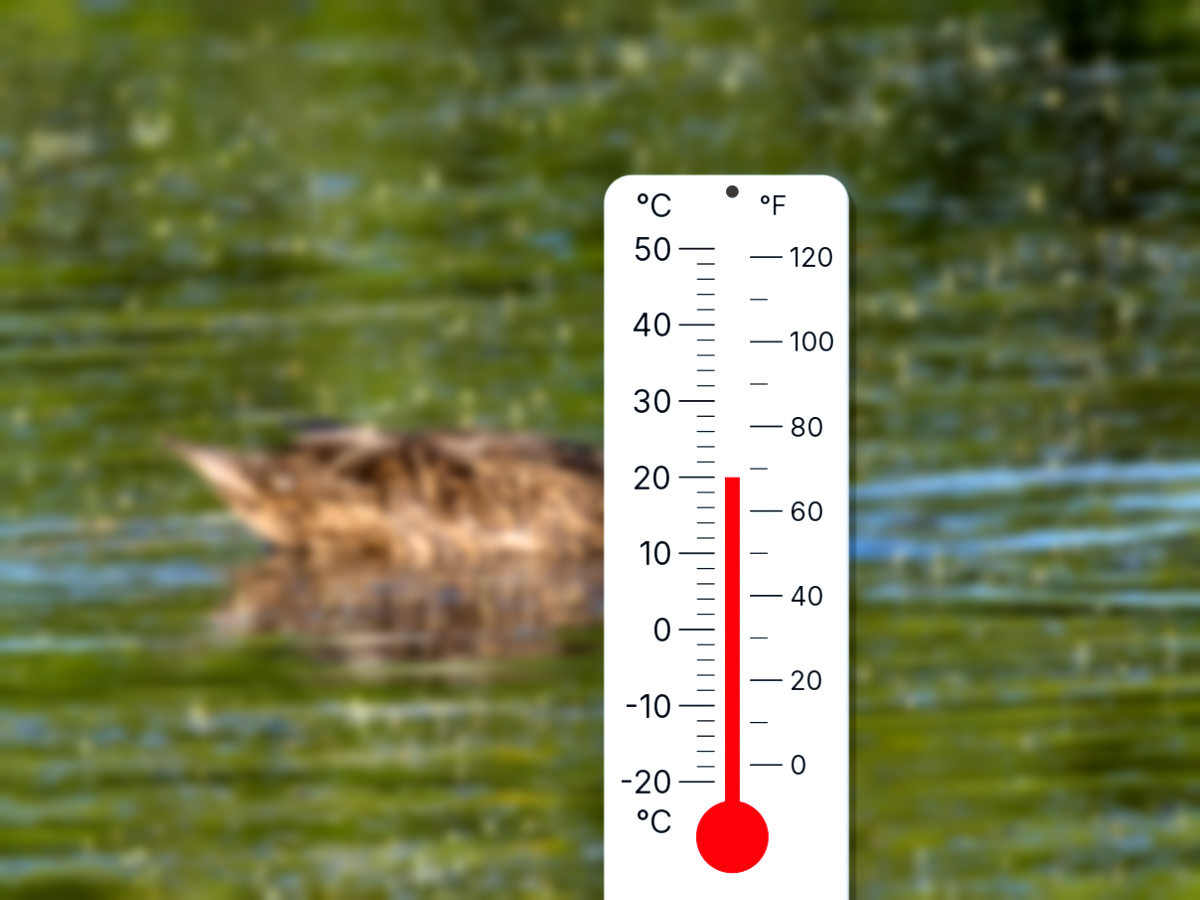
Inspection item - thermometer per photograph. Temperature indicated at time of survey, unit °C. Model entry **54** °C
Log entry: **20** °C
